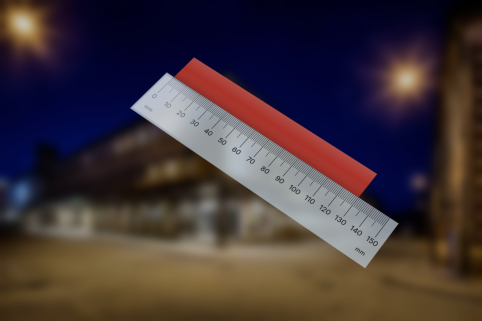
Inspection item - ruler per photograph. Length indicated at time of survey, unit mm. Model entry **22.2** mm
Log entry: **130** mm
